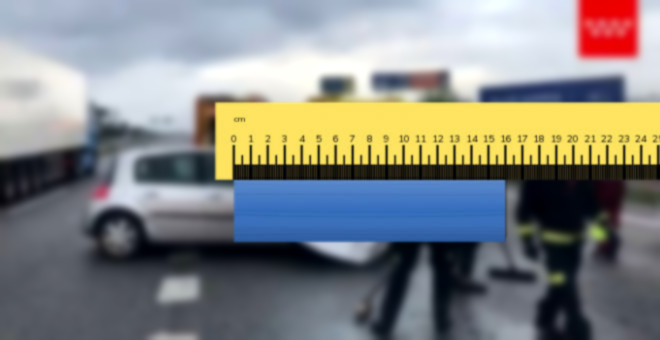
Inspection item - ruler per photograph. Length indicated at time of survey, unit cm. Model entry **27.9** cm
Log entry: **16** cm
